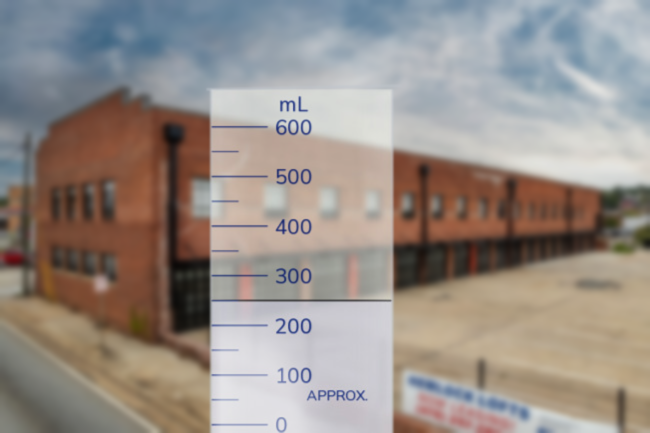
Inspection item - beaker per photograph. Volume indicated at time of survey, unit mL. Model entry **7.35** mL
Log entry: **250** mL
